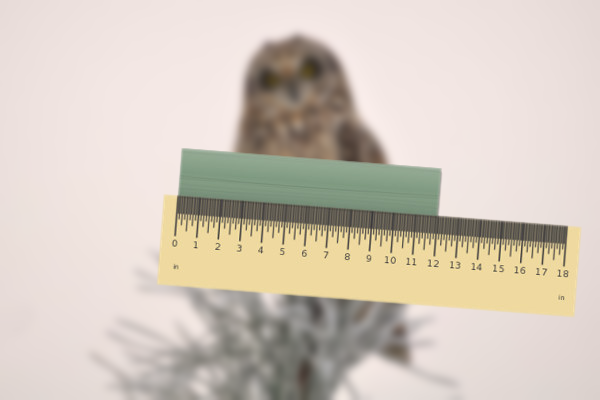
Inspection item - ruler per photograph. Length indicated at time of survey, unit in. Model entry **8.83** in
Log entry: **12** in
